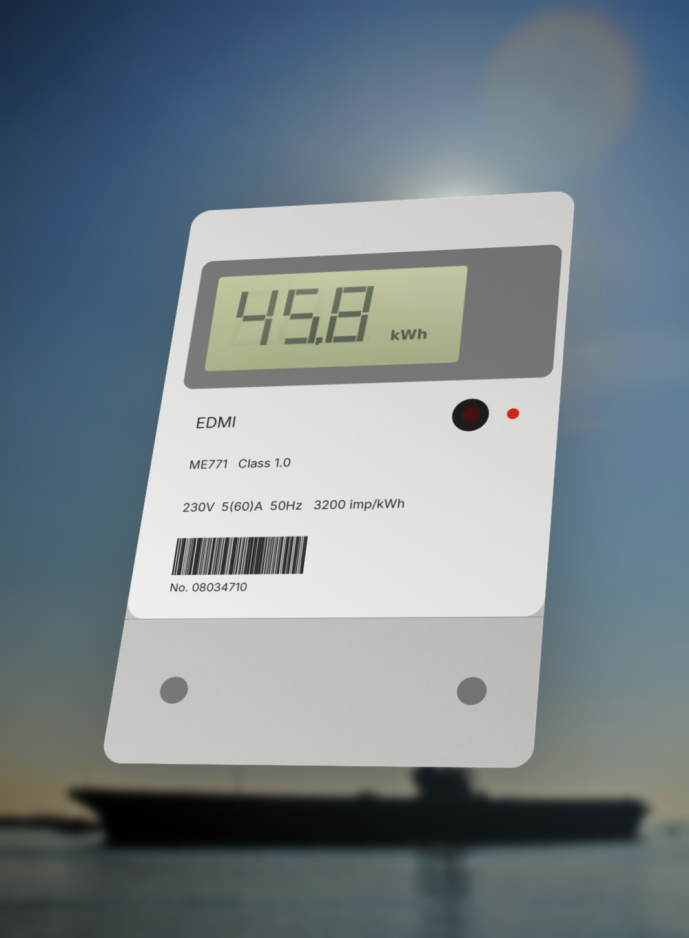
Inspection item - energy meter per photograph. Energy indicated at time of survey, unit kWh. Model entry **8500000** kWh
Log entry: **45.8** kWh
